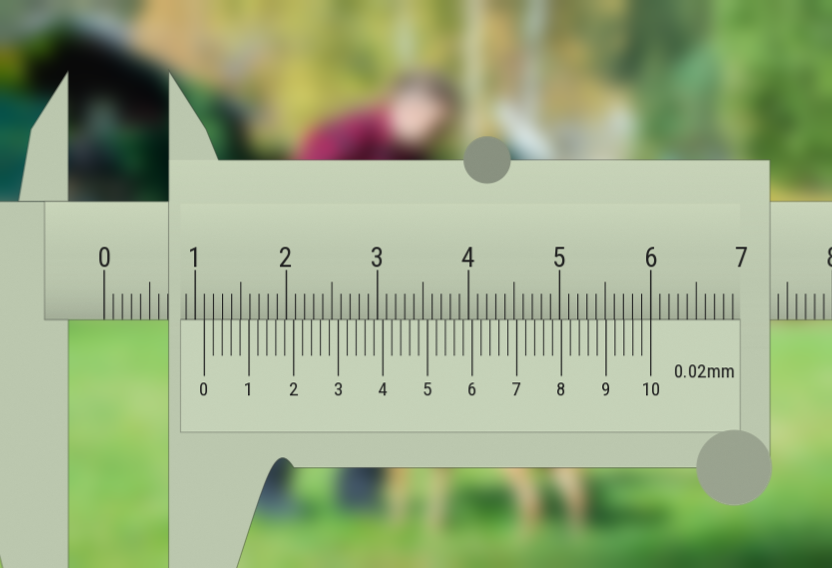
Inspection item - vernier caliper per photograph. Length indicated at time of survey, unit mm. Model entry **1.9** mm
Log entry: **11.0** mm
